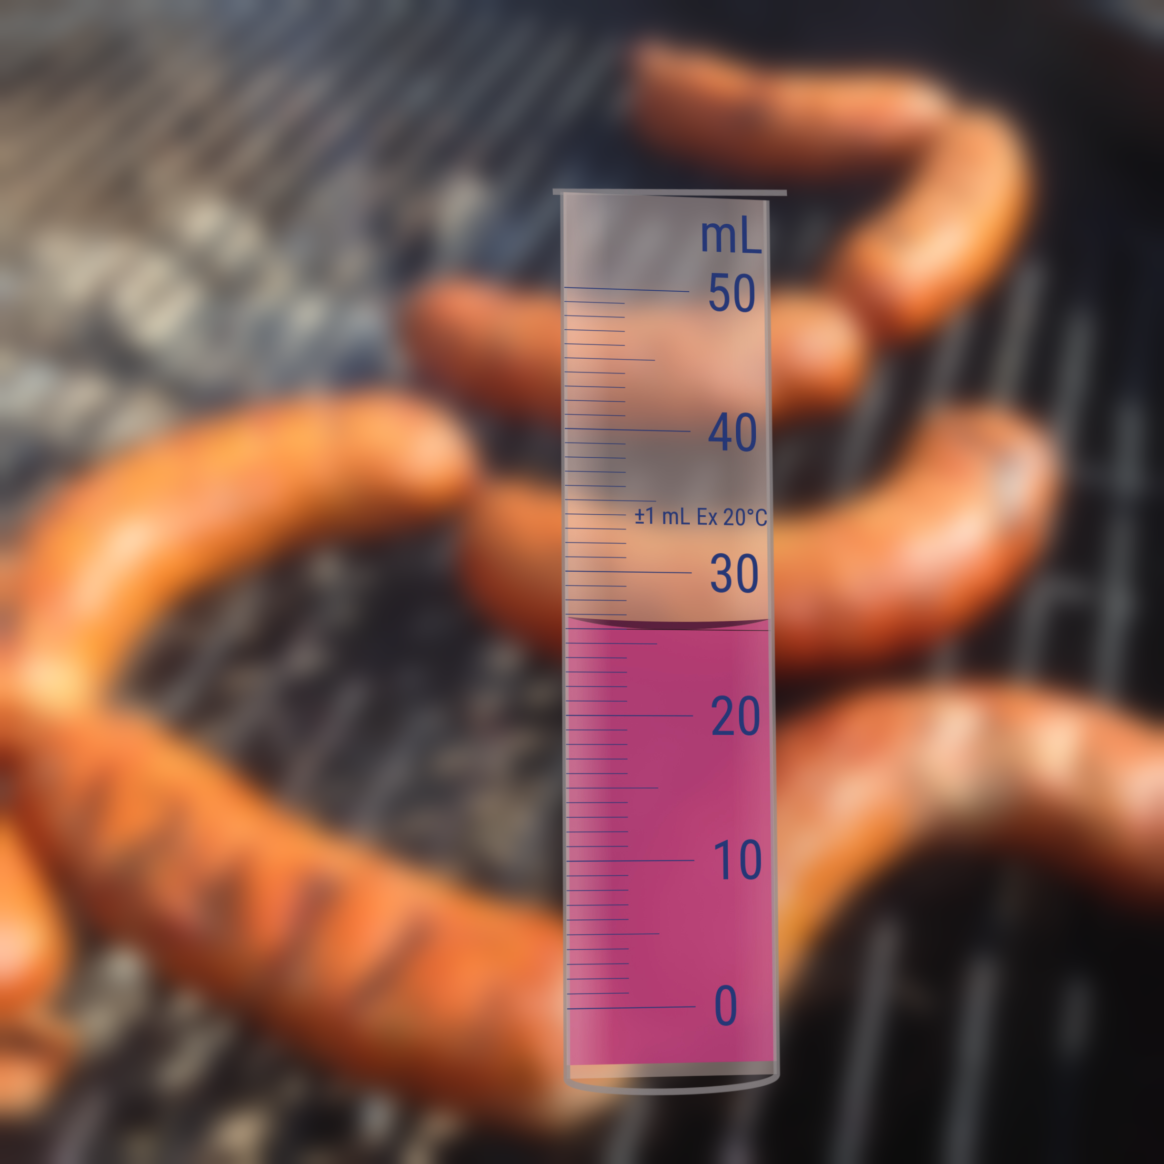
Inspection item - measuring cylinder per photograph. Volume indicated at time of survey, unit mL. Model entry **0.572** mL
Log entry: **26** mL
